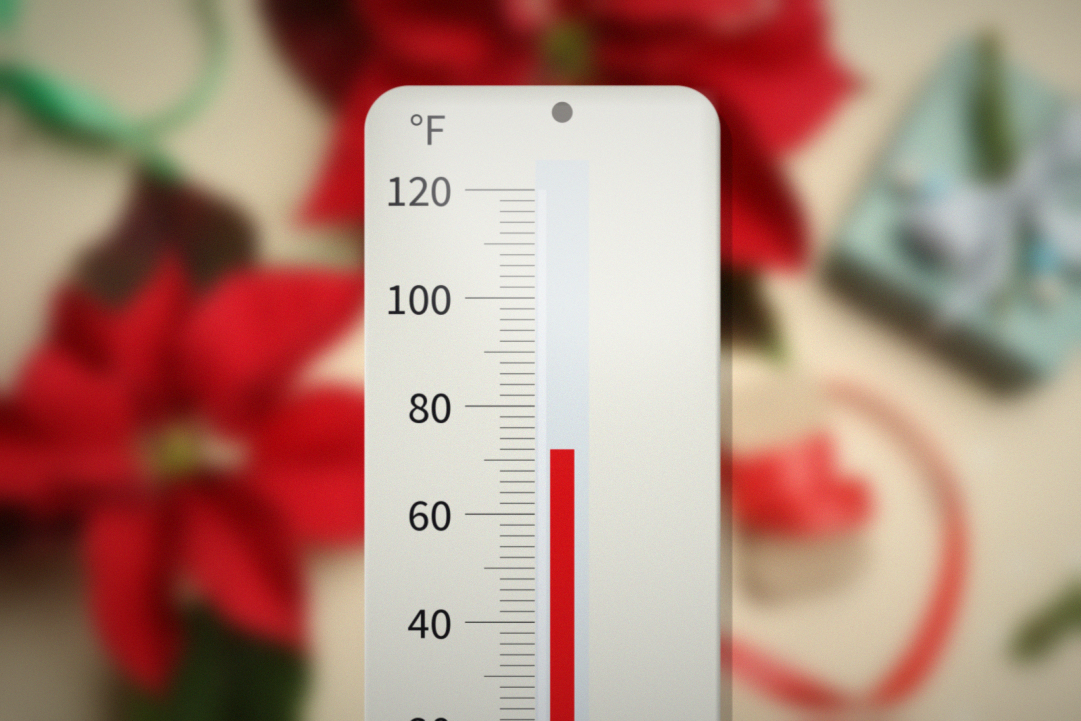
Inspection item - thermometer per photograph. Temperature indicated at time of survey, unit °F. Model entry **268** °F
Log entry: **72** °F
